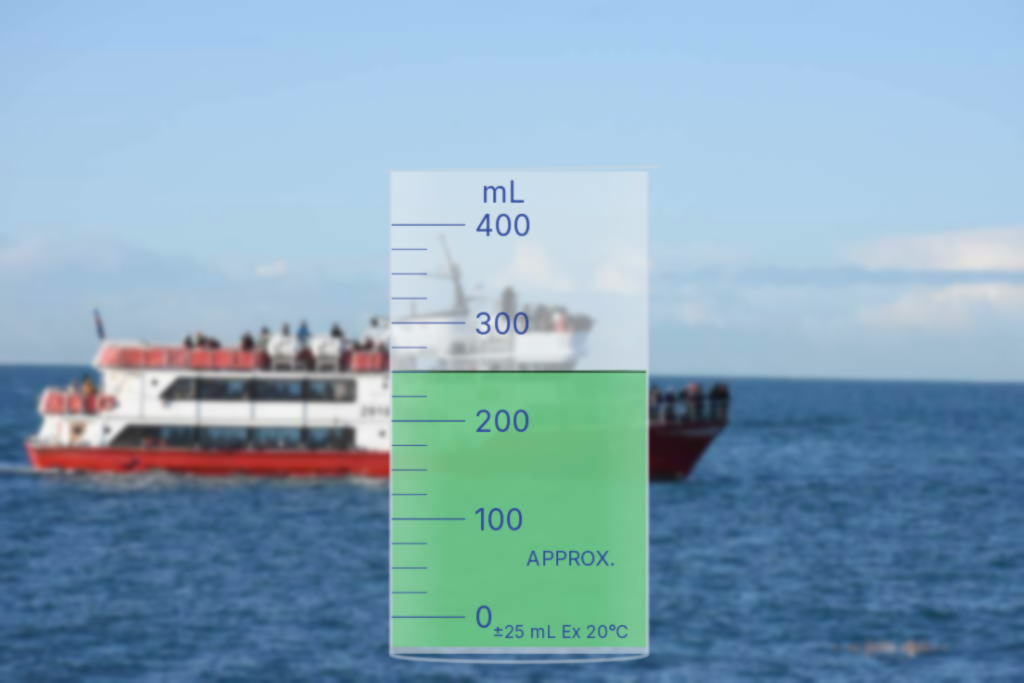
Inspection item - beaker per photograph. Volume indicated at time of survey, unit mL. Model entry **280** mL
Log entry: **250** mL
